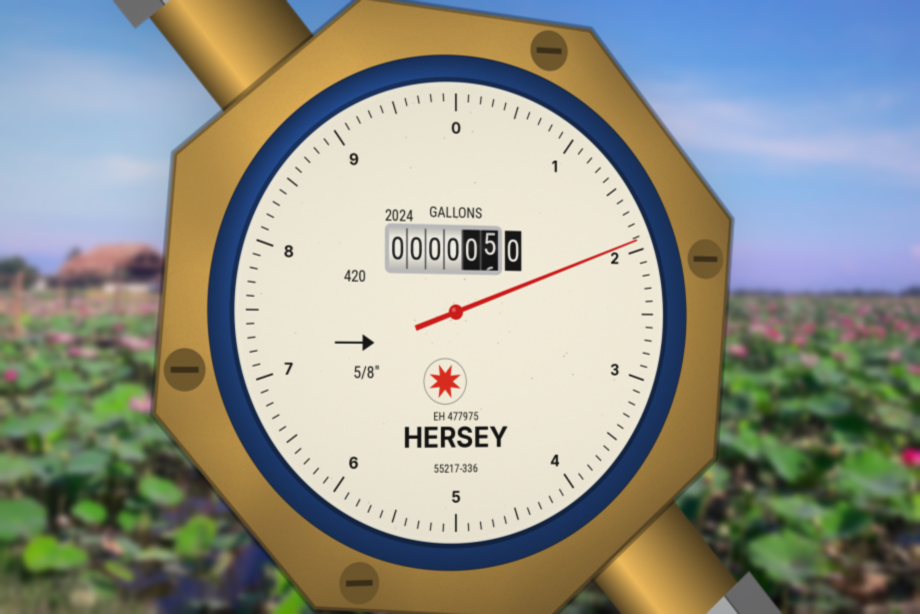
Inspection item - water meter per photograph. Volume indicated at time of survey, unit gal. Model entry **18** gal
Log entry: **51.9** gal
